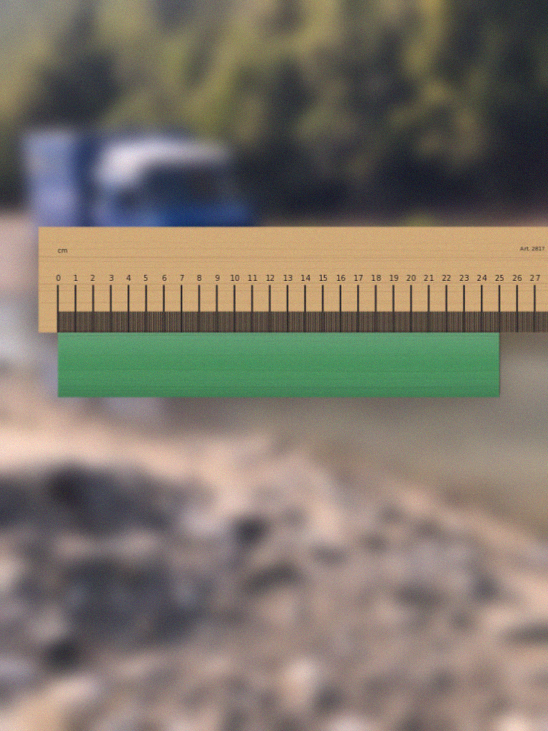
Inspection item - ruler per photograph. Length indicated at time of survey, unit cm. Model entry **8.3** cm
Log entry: **25** cm
